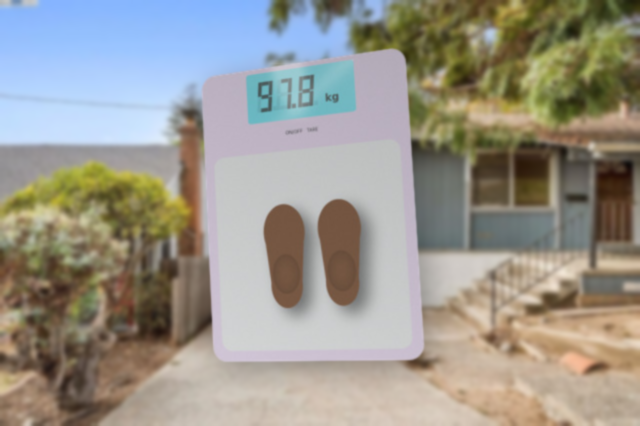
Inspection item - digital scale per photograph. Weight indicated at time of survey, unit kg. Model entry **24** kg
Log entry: **97.8** kg
